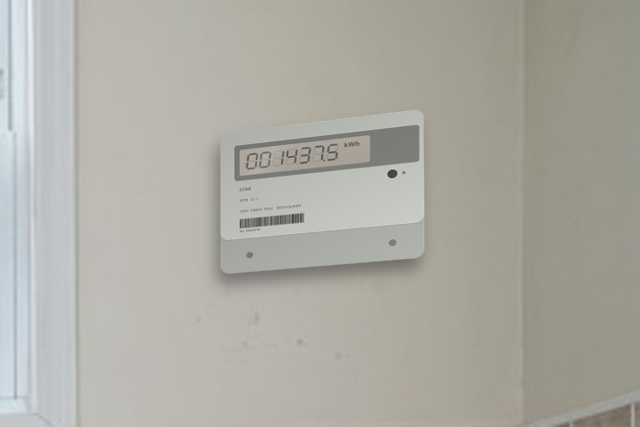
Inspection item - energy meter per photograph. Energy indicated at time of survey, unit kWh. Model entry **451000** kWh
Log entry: **1437.5** kWh
